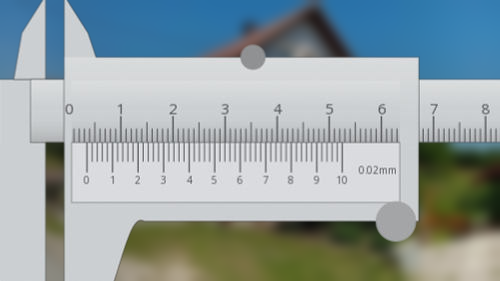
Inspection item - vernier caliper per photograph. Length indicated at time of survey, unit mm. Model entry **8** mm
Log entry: **3.5** mm
